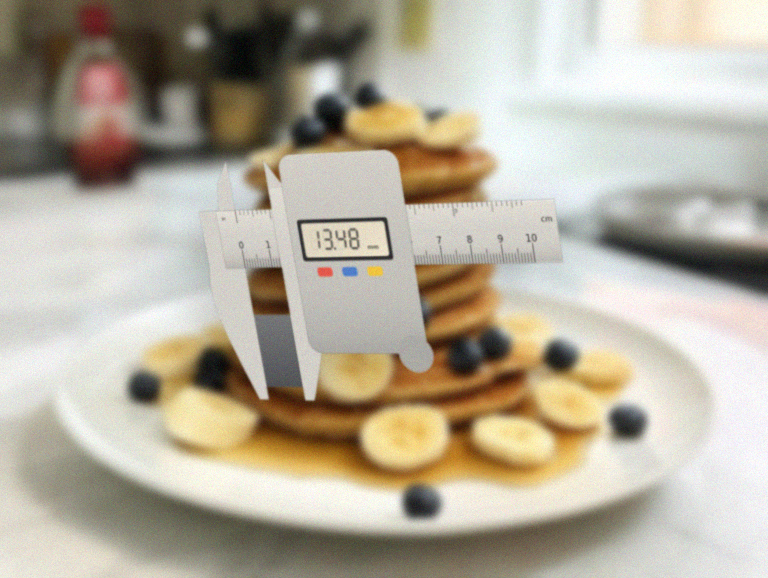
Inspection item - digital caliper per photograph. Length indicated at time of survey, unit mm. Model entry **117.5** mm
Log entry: **13.48** mm
